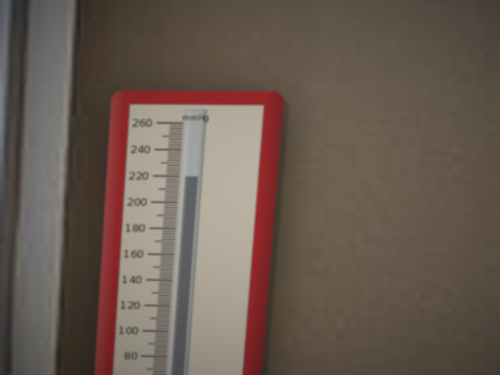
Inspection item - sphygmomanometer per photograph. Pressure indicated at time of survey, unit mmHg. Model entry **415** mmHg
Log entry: **220** mmHg
